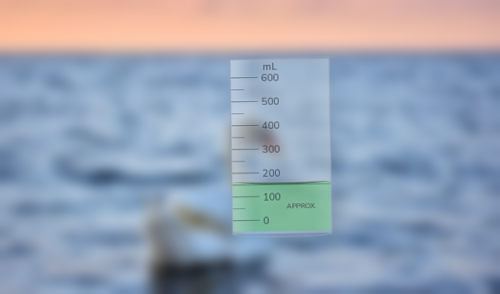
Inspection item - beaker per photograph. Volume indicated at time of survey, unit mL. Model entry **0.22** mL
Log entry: **150** mL
